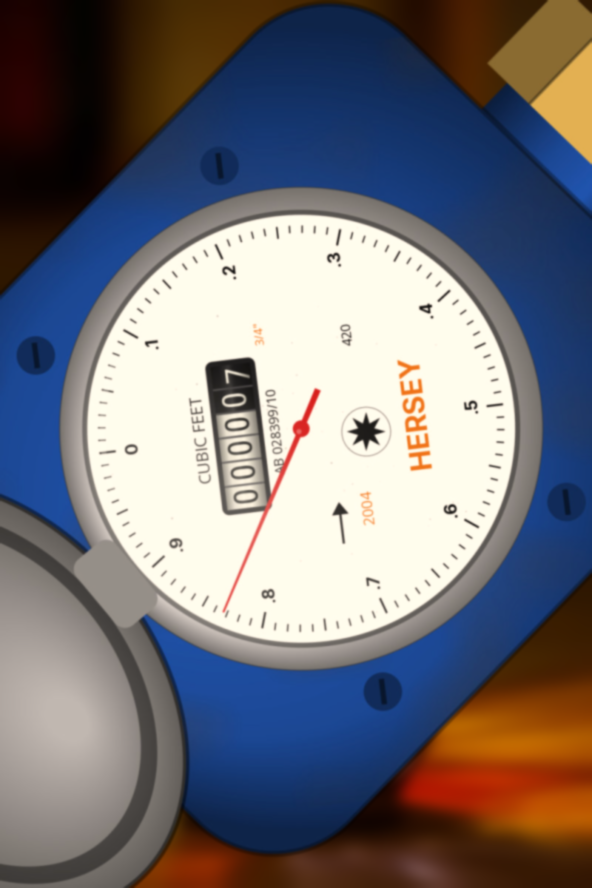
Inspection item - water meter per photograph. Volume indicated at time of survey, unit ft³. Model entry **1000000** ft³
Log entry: **6.83** ft³
